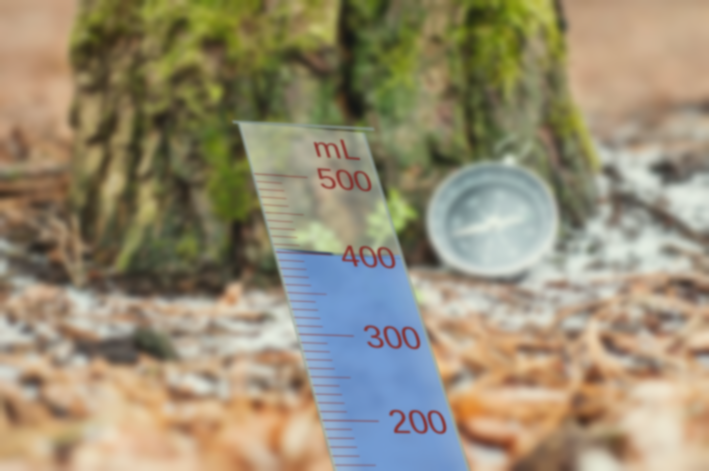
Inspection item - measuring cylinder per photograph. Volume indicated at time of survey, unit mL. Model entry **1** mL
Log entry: **400** mL
